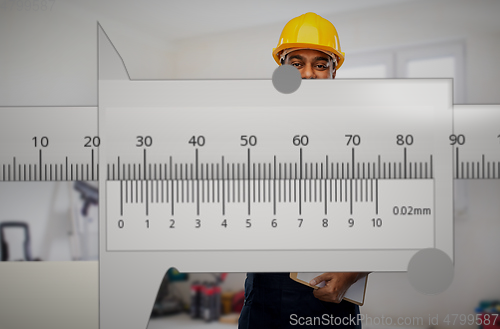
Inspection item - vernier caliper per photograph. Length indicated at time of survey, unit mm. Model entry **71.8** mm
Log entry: **25.5** mm
